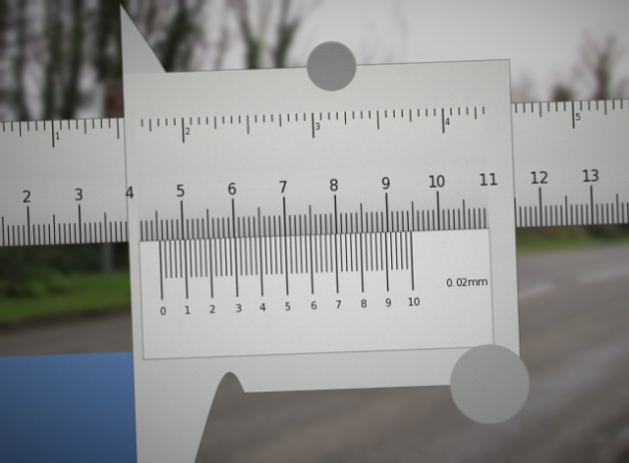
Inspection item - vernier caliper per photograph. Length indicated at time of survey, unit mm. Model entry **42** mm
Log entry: **45.5** mm
